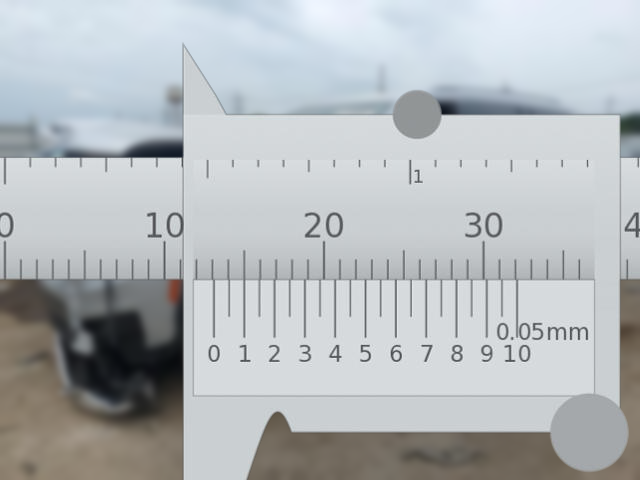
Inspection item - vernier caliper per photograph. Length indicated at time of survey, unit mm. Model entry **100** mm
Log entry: **13.1** mm
